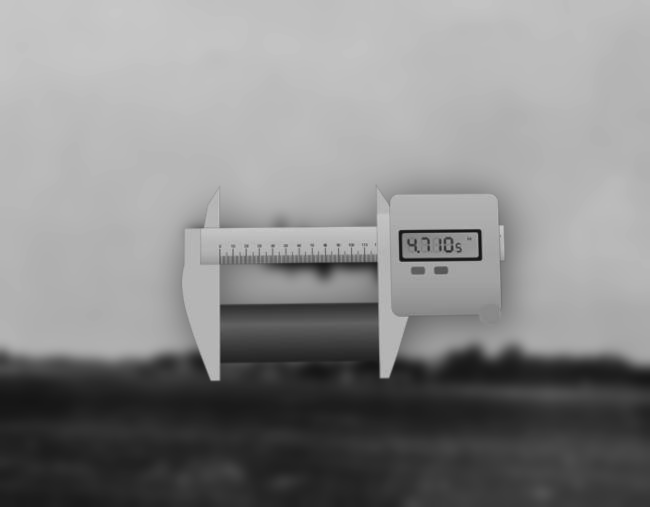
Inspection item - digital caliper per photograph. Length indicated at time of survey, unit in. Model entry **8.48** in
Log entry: **4.7105** in
